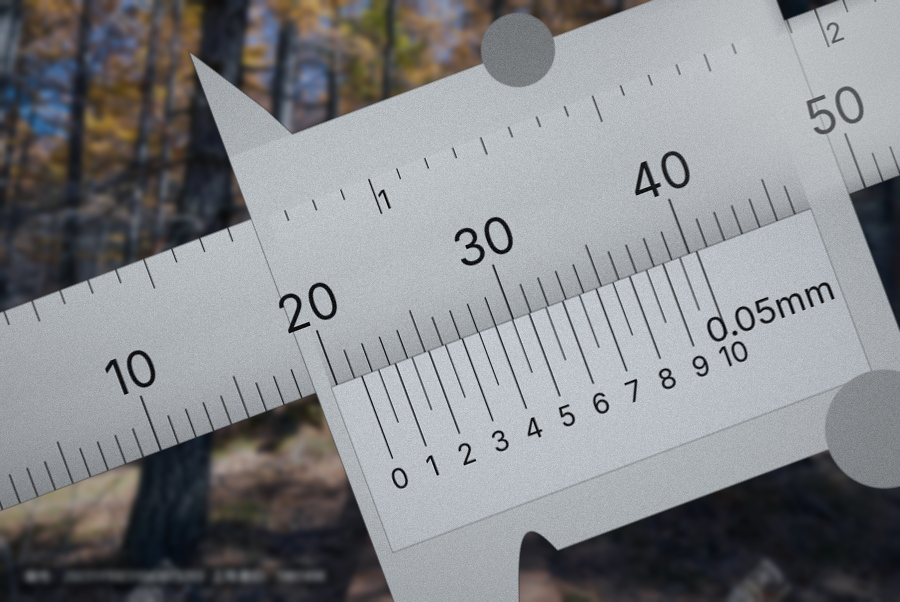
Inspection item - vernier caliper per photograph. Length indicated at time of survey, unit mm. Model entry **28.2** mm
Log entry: **21.4** mm
